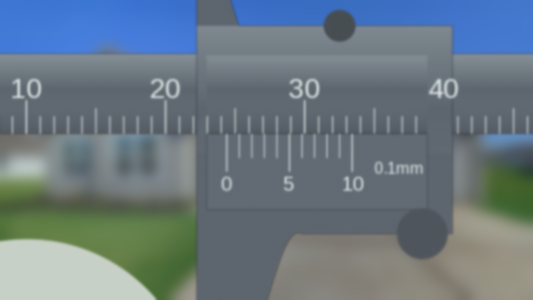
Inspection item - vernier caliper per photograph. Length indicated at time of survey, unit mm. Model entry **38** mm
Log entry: **24.4** mm
